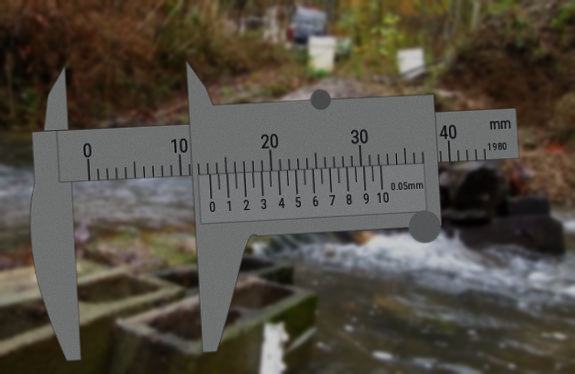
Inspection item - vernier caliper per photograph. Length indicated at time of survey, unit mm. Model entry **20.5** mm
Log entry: **13.2** mm
